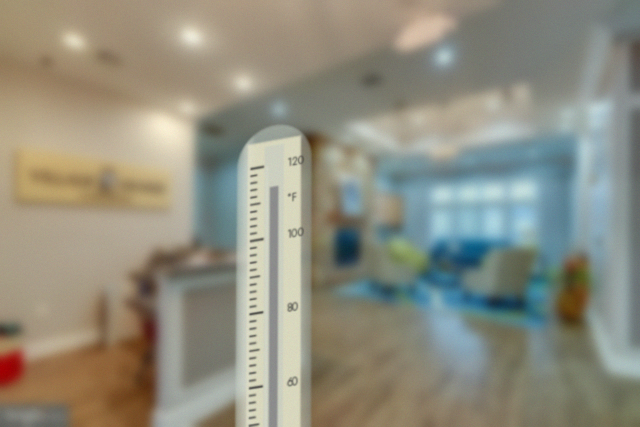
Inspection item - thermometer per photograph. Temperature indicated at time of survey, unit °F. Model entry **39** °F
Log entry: **114** °F
